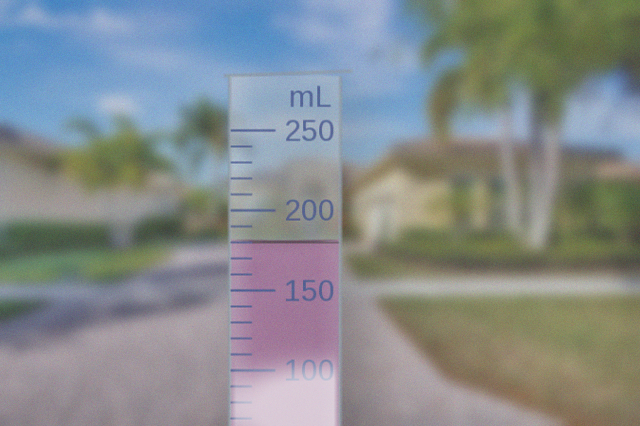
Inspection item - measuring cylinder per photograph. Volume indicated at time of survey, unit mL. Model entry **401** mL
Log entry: **180** mL
